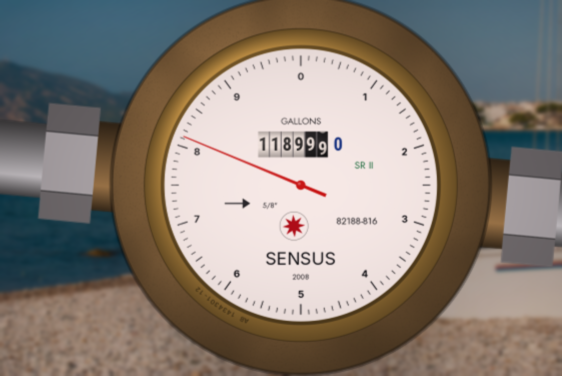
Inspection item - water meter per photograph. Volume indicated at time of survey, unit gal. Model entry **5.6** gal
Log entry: **1189988.1** gal
